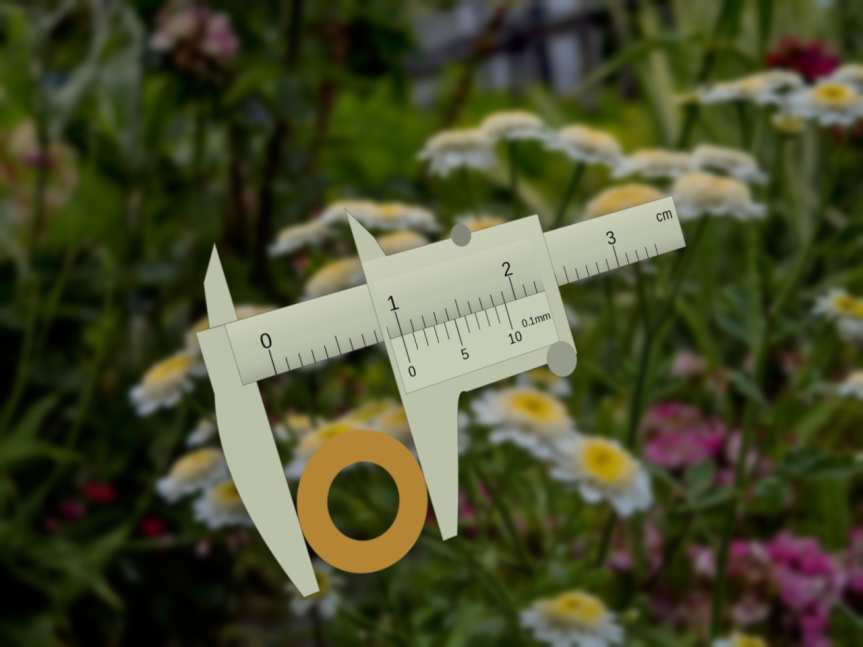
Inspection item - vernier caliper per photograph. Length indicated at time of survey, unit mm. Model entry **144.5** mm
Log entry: **10.0** mm
